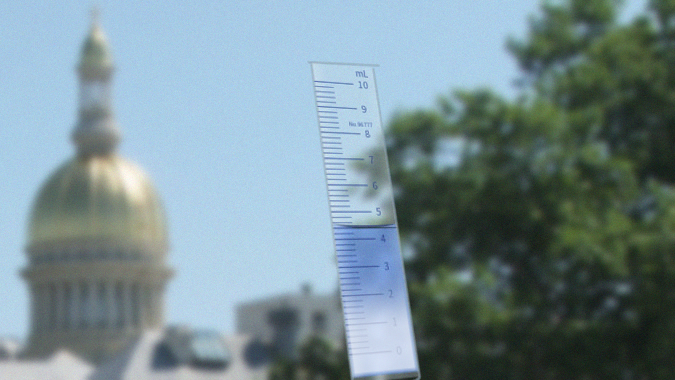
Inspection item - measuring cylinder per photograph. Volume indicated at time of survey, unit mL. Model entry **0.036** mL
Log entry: **4.4** mL
